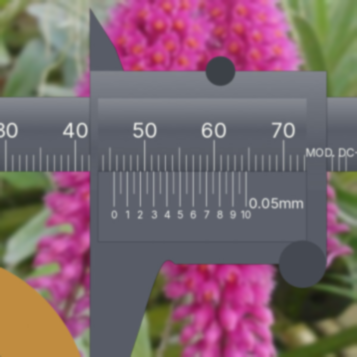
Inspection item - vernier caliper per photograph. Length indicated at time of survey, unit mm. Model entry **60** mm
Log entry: **45.6** mm
